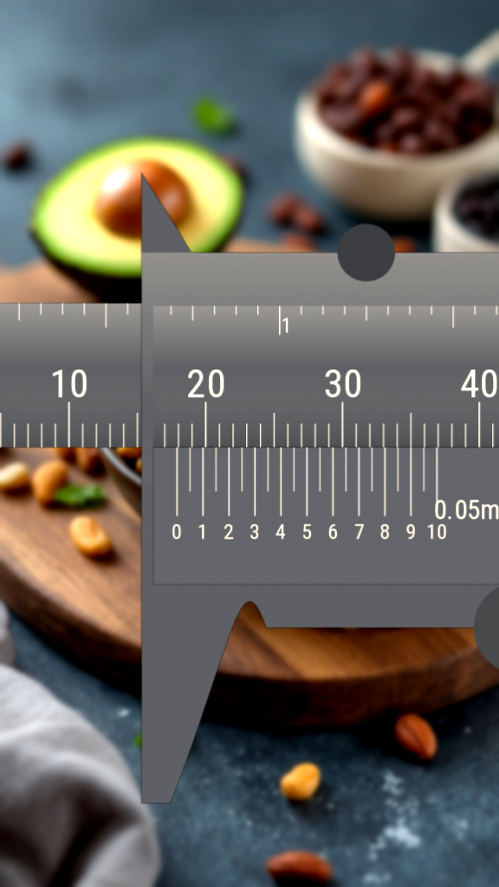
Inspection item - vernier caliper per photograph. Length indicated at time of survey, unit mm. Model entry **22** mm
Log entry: **17.9** mm
